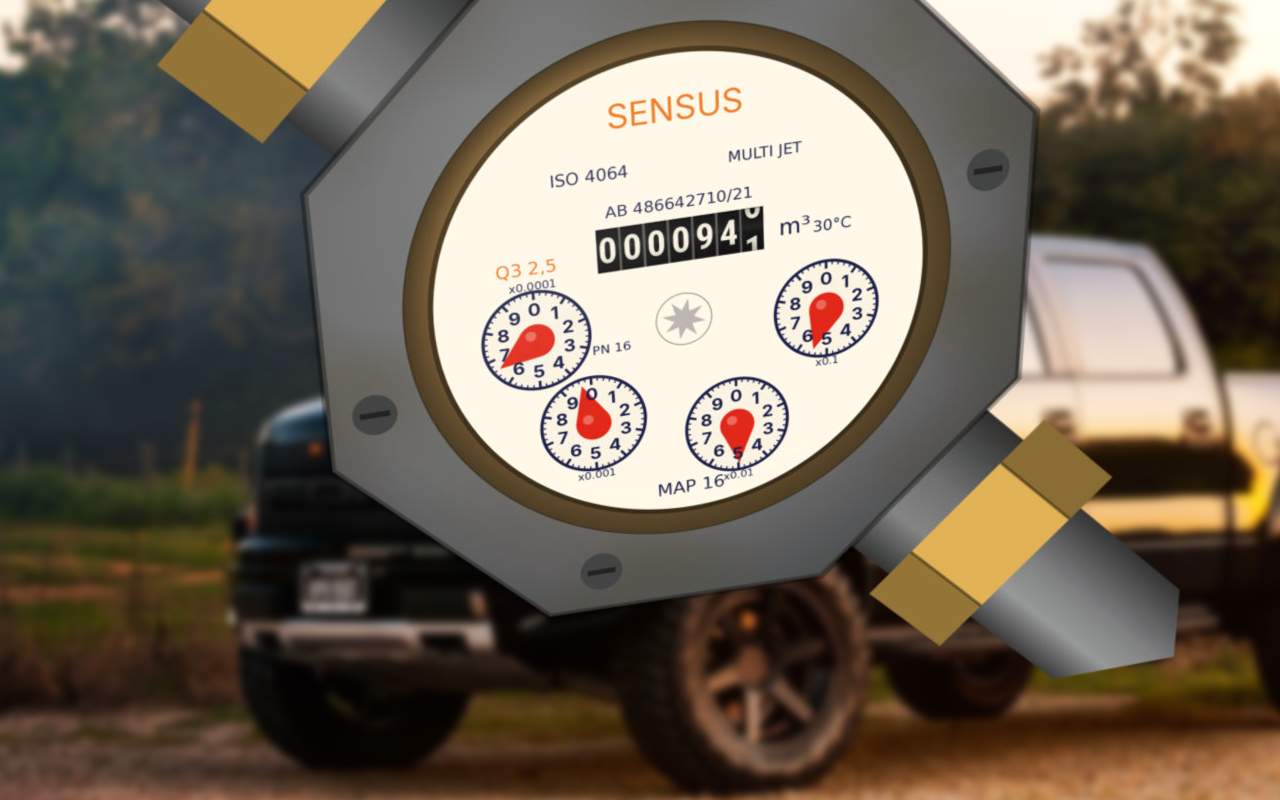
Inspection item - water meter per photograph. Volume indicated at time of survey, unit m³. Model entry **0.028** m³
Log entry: **940.5496** m³
